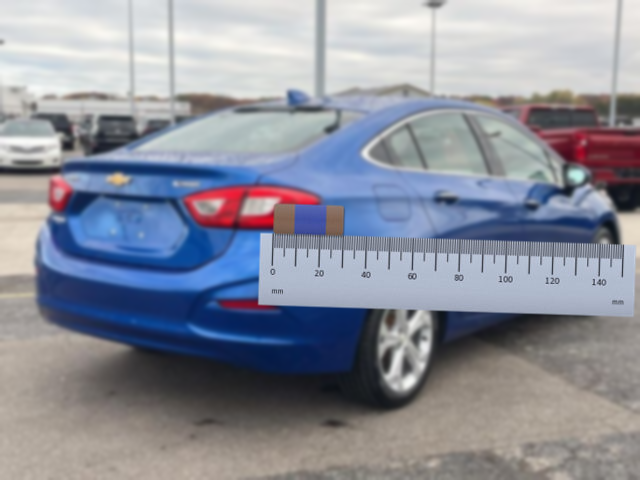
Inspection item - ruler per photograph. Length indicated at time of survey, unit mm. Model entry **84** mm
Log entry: **30** mm
